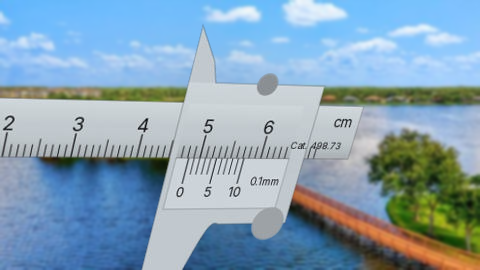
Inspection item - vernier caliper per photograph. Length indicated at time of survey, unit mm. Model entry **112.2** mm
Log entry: **48.2** mm
